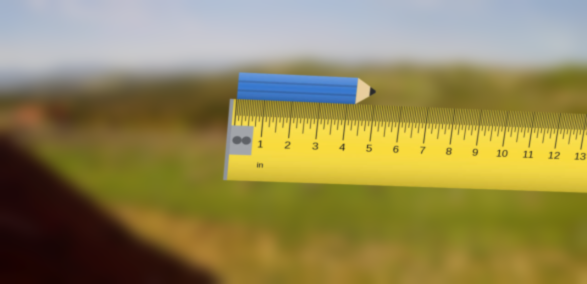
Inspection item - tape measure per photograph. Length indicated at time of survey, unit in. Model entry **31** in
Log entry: **5** in
